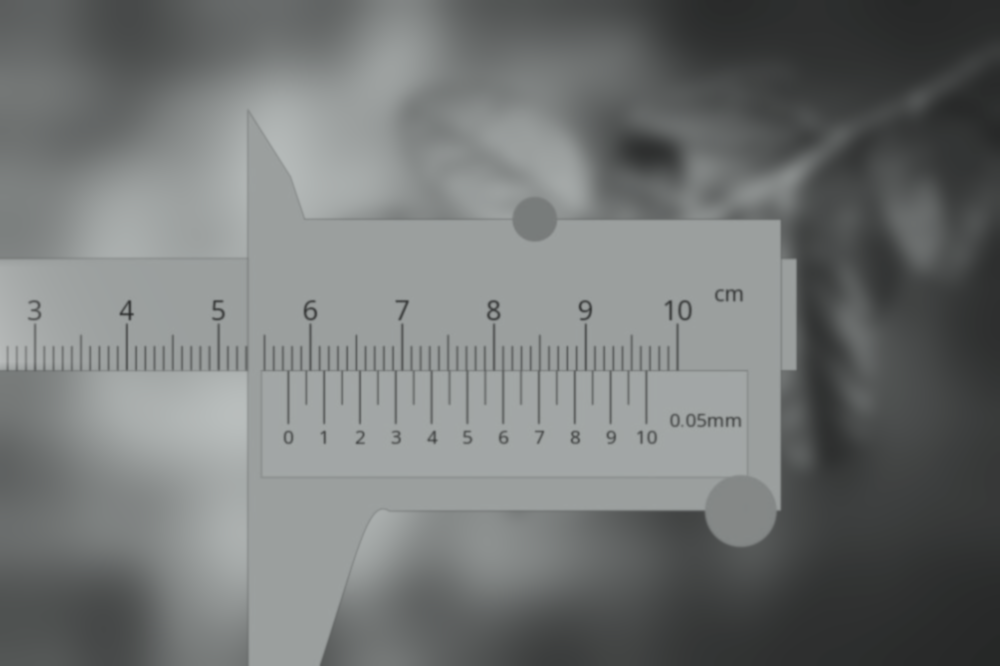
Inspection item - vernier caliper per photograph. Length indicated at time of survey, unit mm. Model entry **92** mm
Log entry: **57.6** mm
